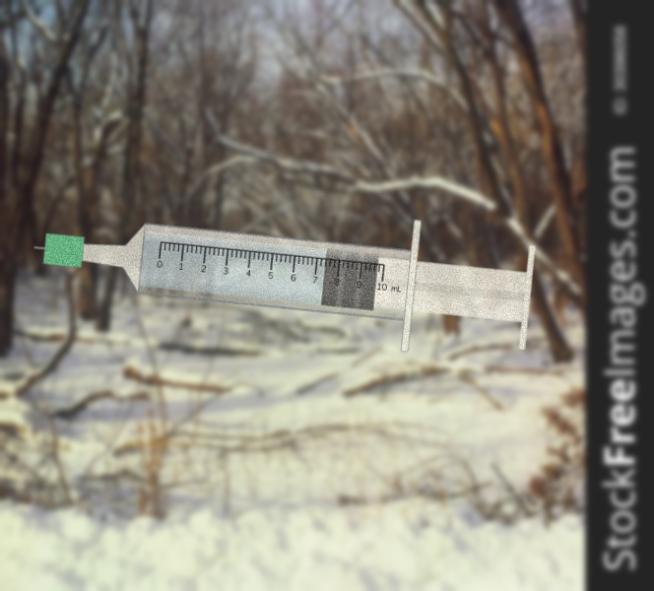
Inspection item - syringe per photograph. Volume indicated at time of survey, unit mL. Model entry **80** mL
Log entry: **7.4** mL
